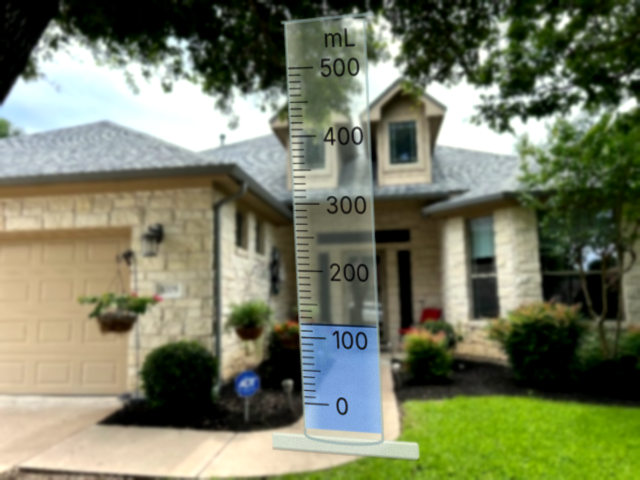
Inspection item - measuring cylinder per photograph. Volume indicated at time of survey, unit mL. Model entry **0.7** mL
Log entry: **120** mL
